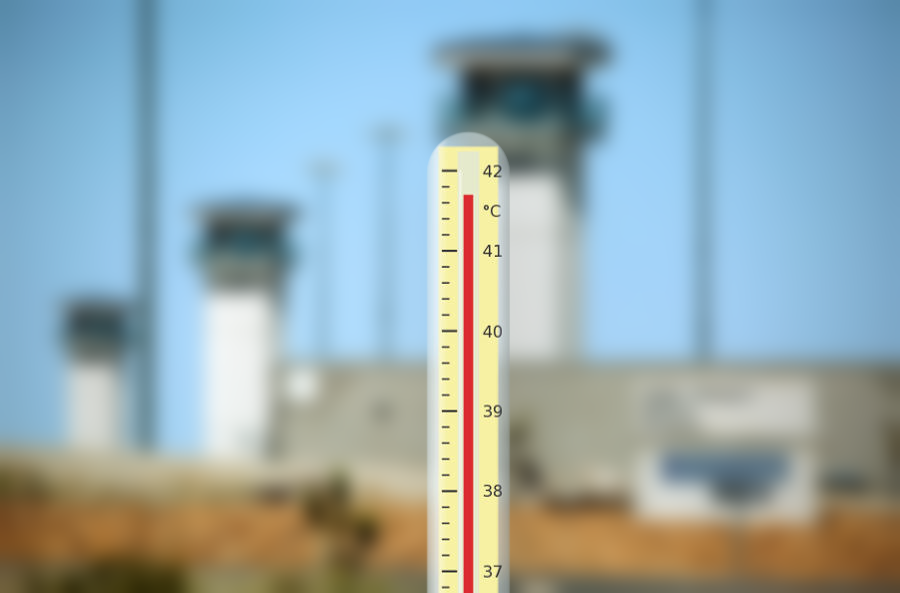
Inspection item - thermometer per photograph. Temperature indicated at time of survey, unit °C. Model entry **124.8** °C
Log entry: **41.7** °C
